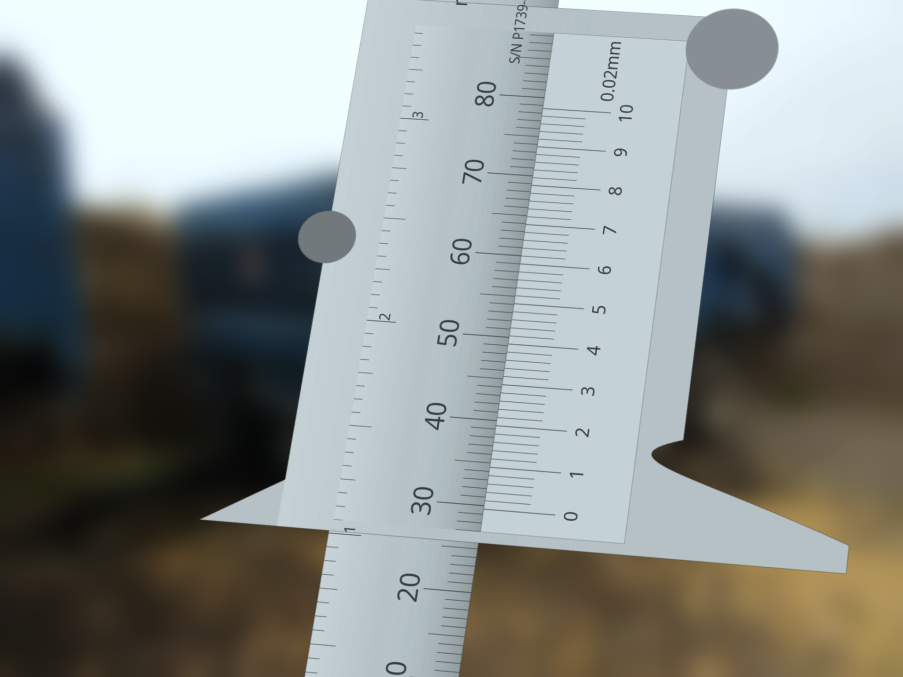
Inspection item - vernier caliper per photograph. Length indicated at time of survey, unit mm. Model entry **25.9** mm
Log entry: **29.6** mm
